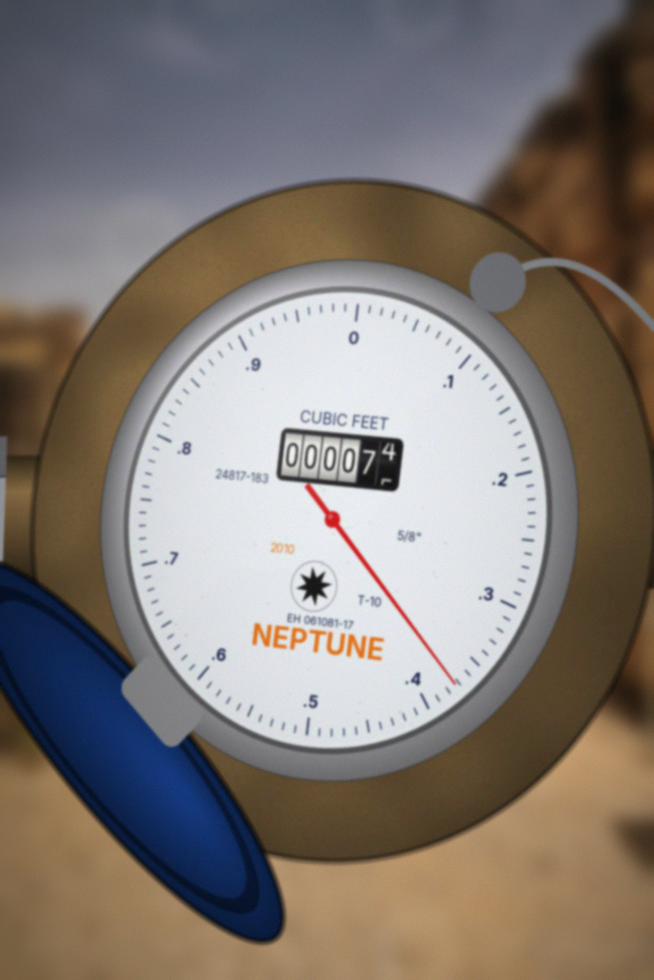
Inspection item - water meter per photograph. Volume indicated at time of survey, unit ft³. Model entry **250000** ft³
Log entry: **74.37** ft³
